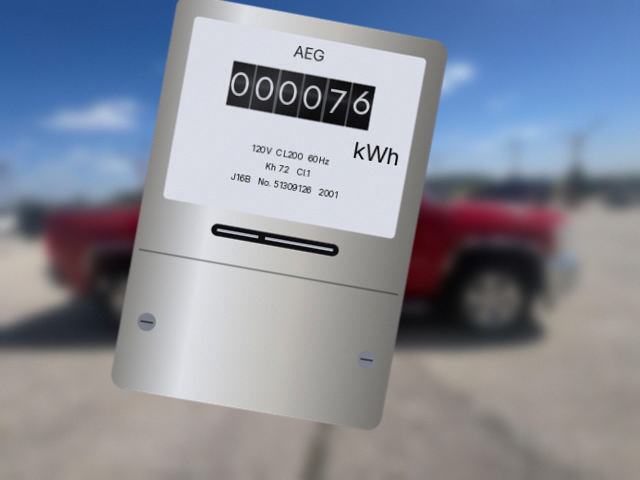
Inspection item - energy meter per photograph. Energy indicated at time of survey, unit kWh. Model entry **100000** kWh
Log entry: **76** kWh
